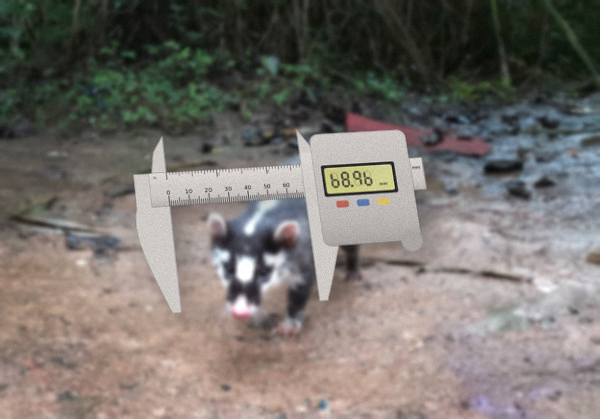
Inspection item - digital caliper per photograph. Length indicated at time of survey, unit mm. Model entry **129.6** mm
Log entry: **68.96** mm
